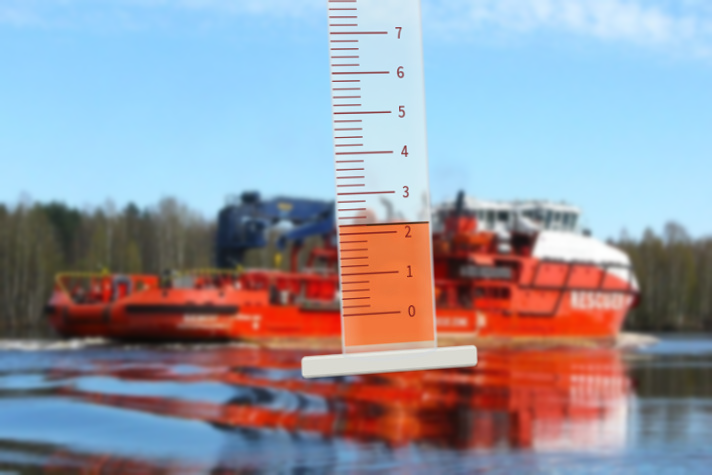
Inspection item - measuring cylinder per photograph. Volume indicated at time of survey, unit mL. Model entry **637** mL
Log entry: **2.2** mL
